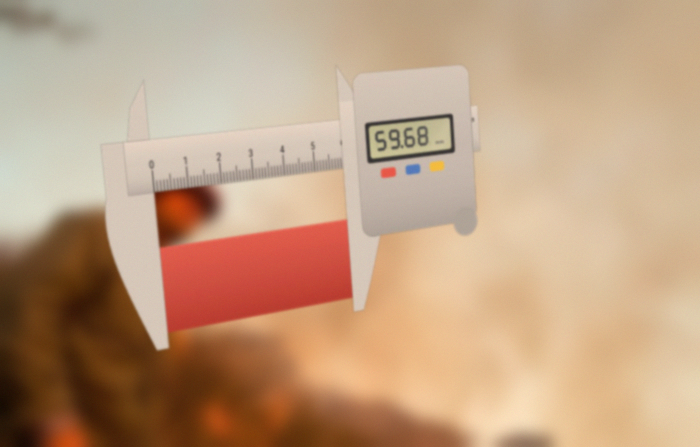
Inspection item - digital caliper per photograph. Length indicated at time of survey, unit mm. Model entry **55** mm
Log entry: **59.68** mm
